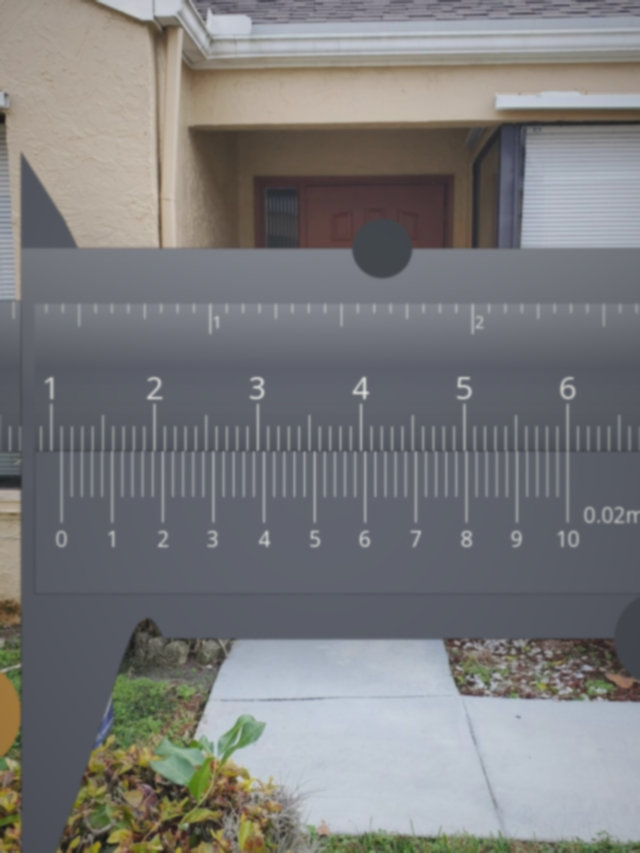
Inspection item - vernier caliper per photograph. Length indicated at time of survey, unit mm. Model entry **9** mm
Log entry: **11.0** mm
